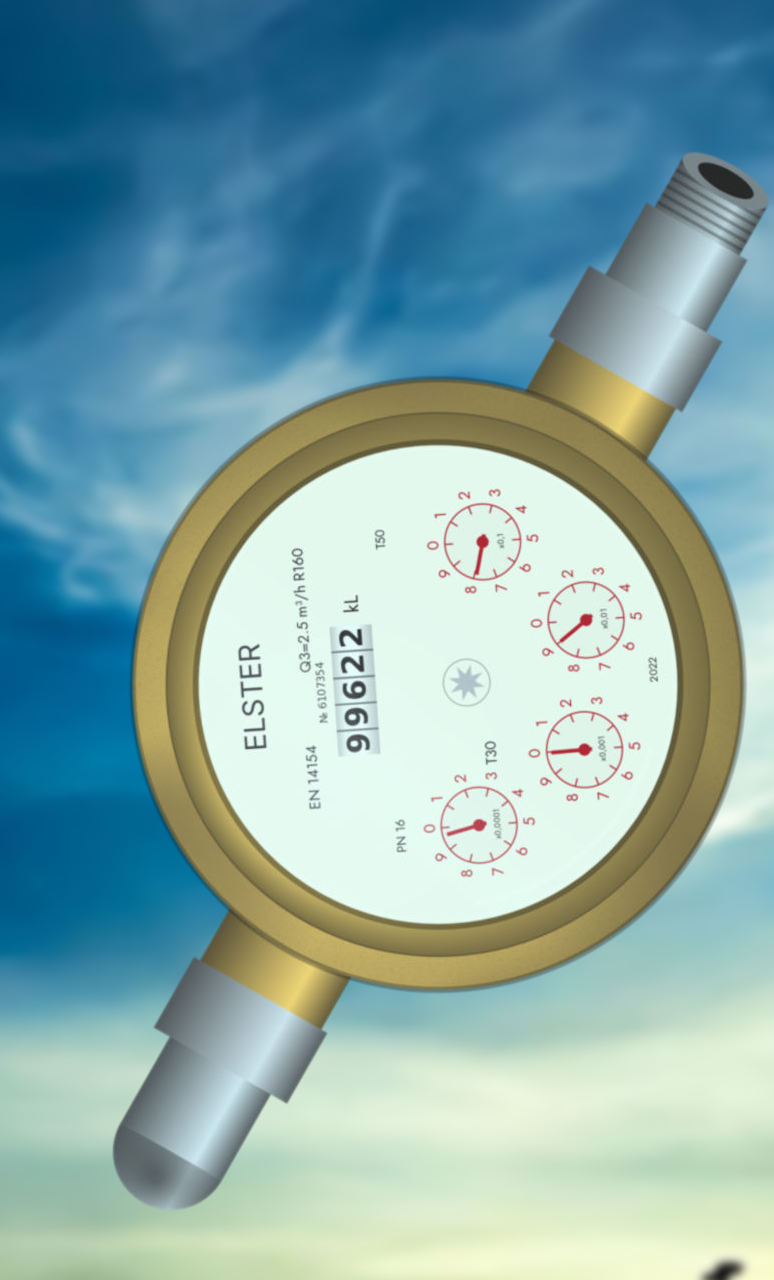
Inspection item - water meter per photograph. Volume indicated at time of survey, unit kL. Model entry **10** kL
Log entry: **99622.7899** kL
